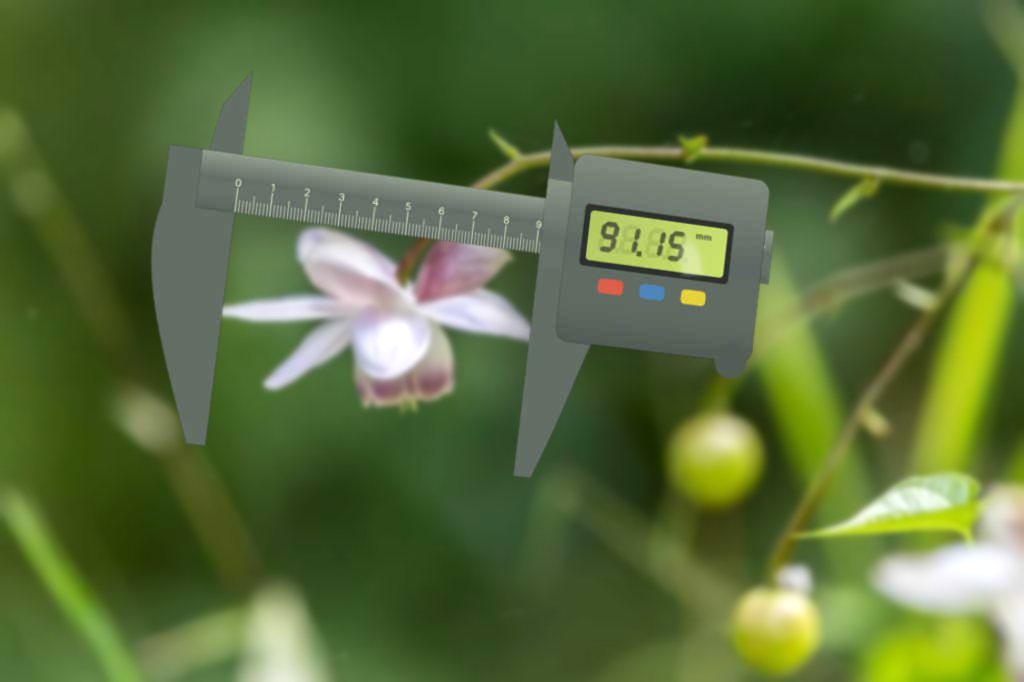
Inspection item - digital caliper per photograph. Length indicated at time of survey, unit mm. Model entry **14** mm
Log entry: **91.15** mm
